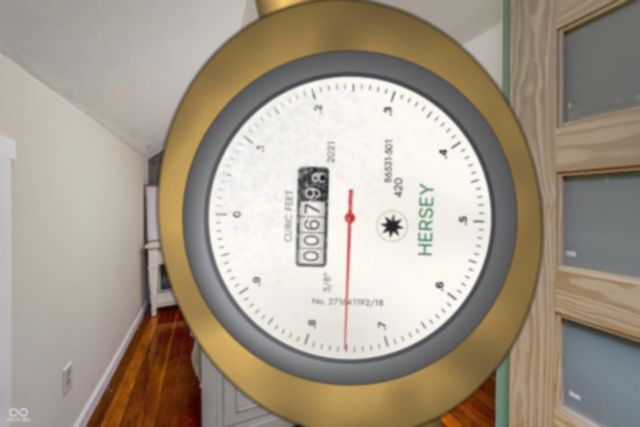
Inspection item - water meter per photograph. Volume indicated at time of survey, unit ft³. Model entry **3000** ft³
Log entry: **6797.75** ft³
